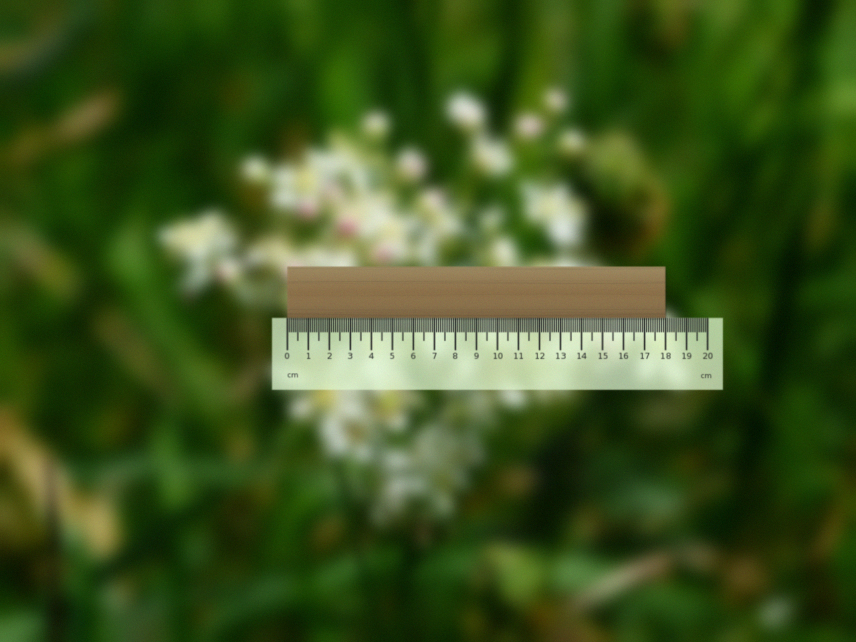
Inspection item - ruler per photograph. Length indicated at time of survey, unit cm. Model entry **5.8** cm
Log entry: **18** cm
